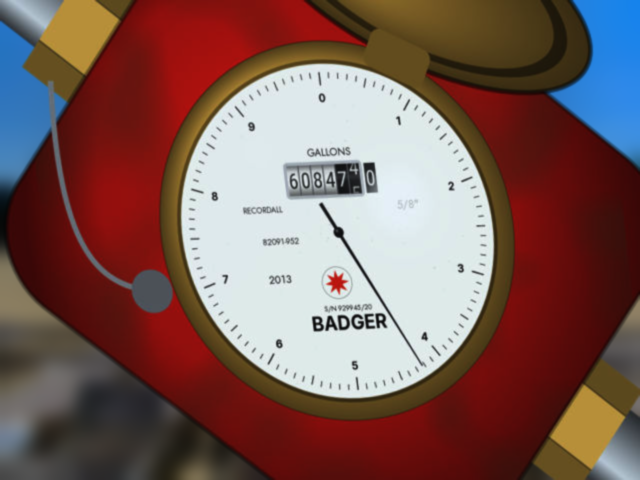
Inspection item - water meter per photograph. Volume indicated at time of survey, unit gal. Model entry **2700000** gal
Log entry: **6084744.2** gal
